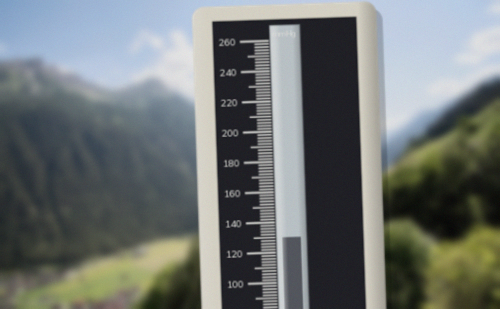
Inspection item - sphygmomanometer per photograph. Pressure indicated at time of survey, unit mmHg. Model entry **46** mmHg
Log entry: **130** mmHg
